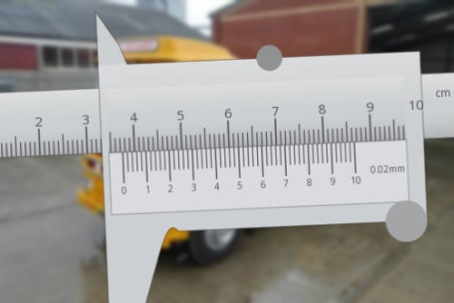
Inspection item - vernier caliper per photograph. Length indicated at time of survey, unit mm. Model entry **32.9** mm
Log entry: **37.5** mm
